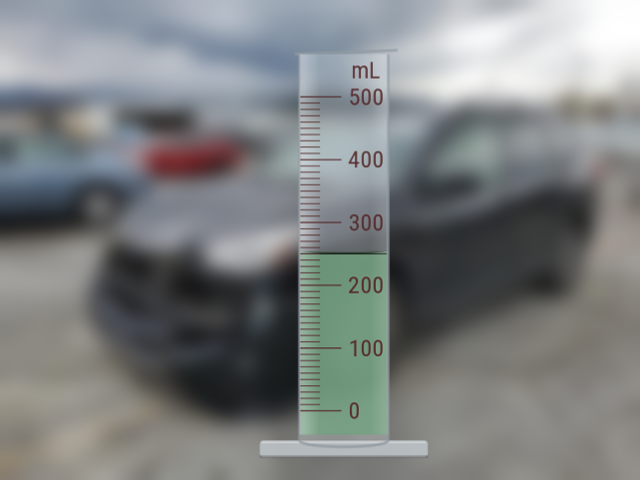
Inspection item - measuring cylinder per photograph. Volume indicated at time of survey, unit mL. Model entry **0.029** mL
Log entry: **250** mL
